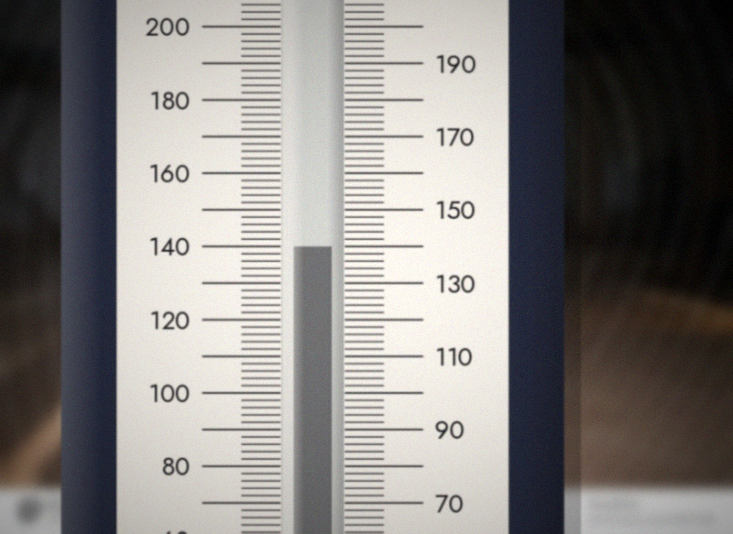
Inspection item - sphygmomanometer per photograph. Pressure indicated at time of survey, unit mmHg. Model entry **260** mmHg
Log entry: **140** mmHg
